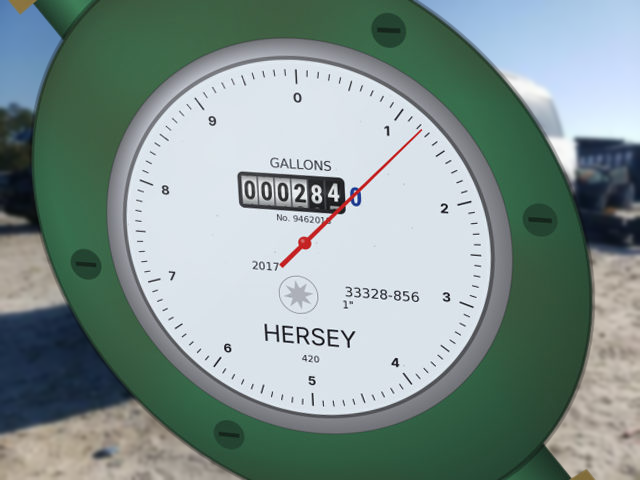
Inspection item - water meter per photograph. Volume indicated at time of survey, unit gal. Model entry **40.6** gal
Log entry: **2841.2** gal
